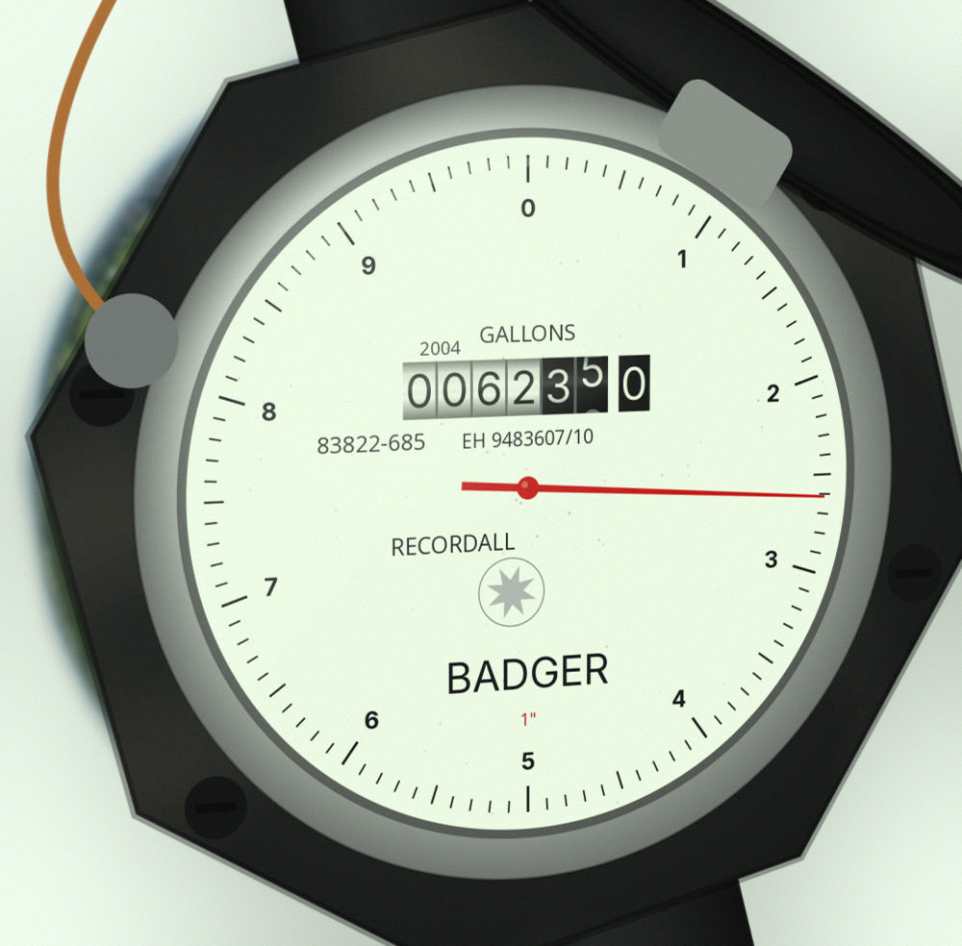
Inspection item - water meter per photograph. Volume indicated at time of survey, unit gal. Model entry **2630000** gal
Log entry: **62352.6** gal
